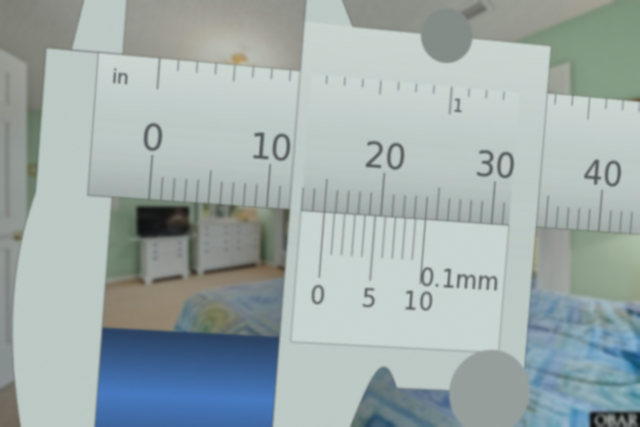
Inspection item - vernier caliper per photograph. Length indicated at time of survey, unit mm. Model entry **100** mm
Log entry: **15.0** mm
